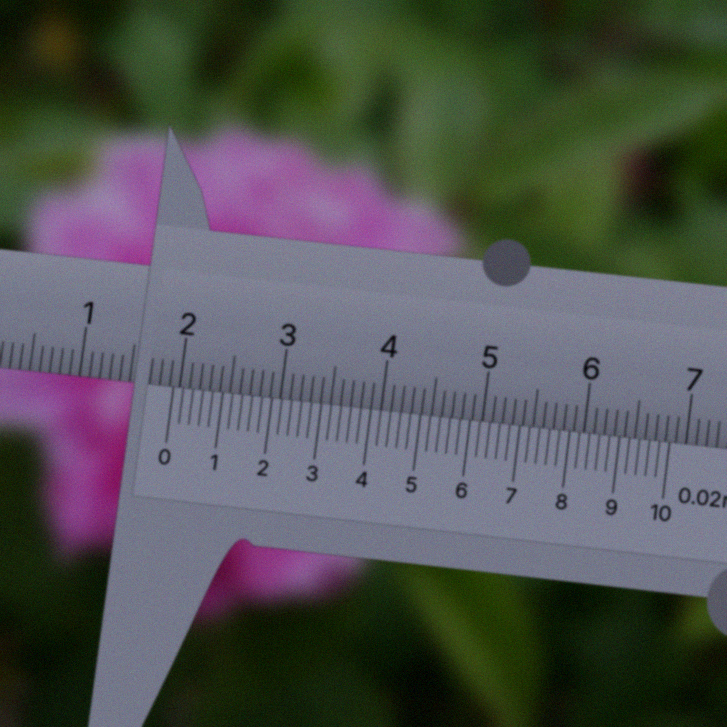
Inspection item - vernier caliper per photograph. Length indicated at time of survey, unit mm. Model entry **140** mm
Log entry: **19.4** mm
